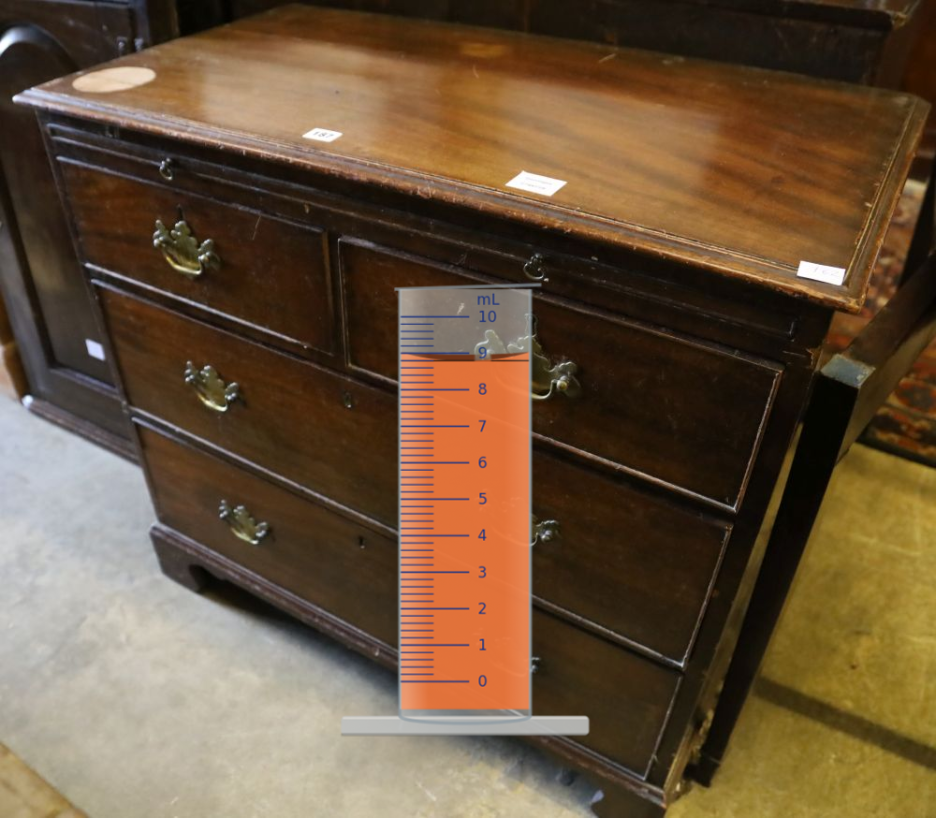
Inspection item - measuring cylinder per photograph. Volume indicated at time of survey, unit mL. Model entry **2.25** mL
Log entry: **8.8** mL
